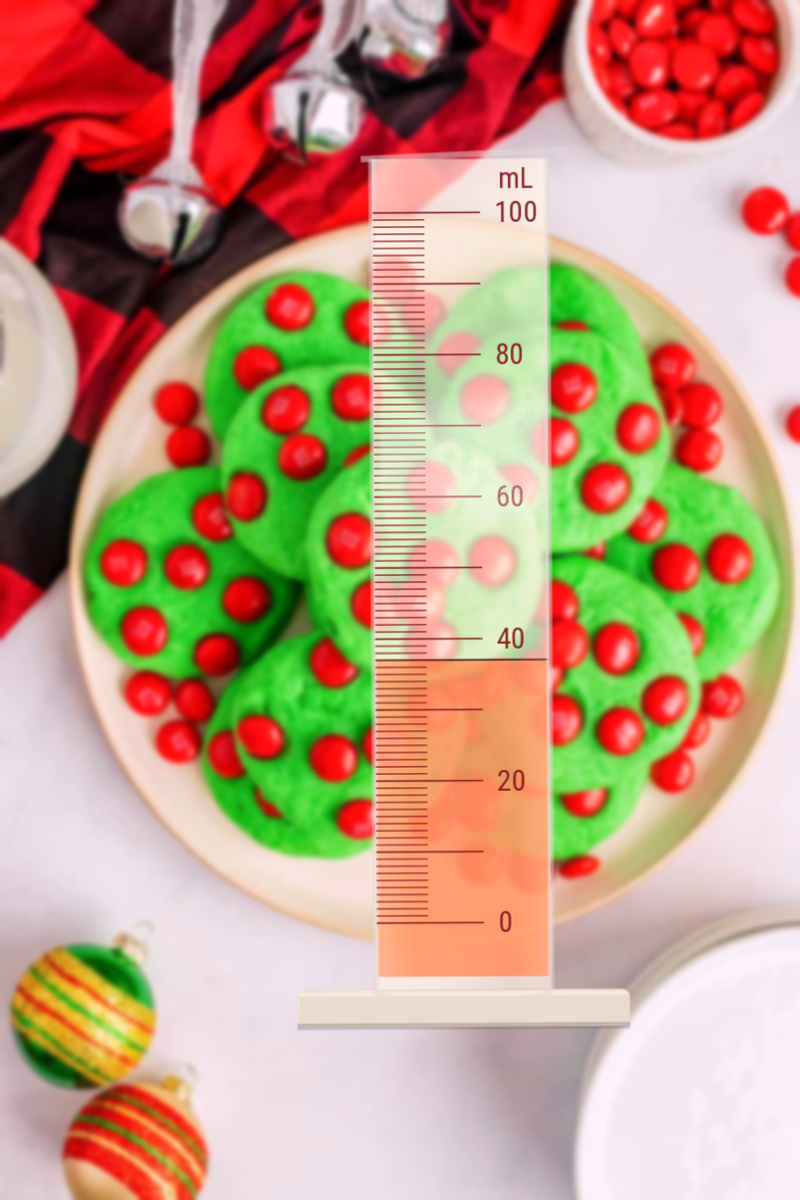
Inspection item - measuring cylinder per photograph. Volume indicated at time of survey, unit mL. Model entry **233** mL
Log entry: **37** mL
